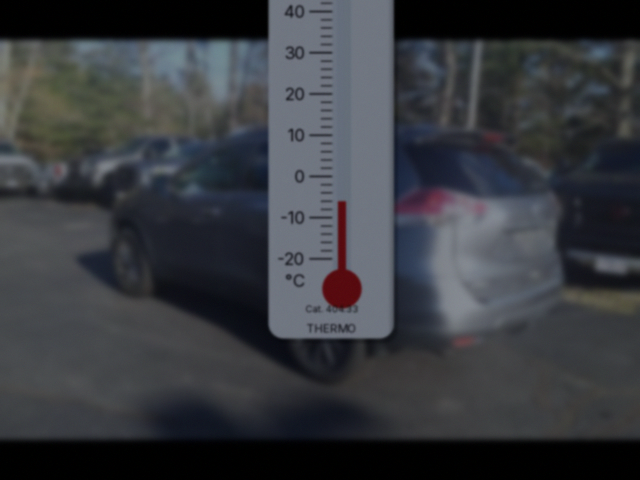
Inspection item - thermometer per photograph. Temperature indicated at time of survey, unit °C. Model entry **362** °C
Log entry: **-6** °C
